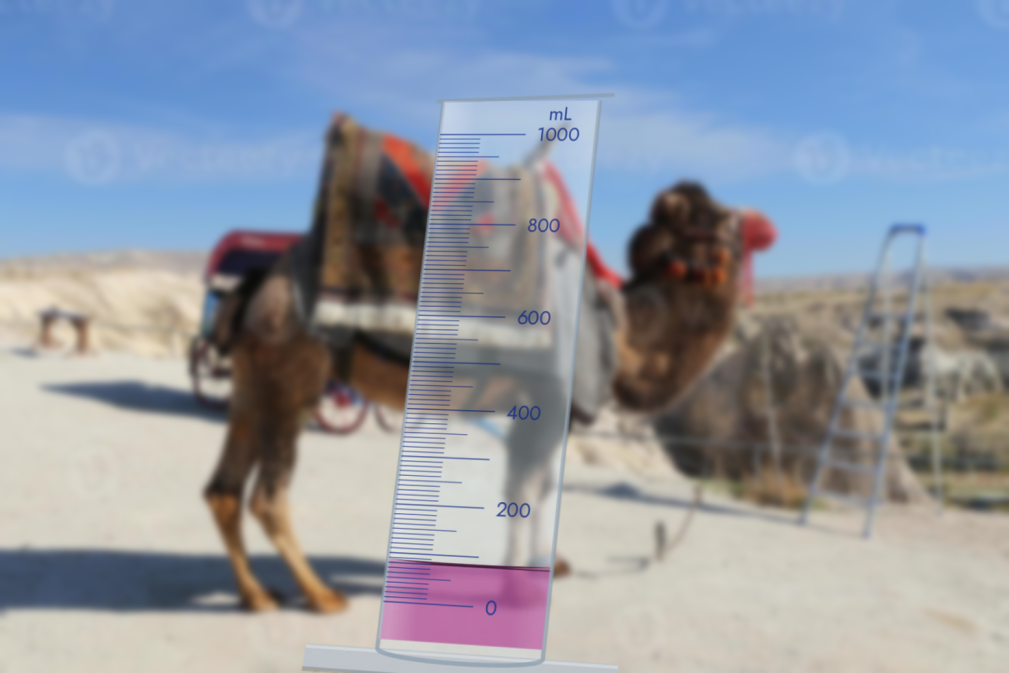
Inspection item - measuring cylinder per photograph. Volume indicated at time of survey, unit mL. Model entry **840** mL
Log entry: **80** mL
